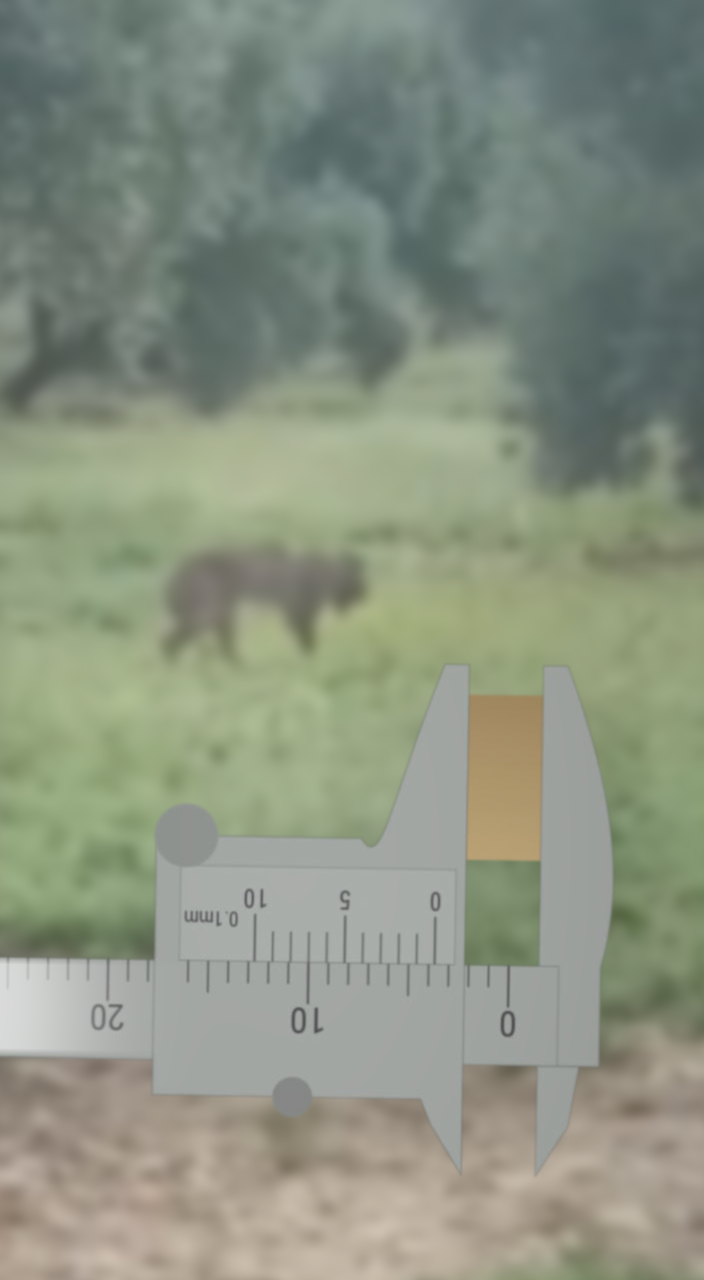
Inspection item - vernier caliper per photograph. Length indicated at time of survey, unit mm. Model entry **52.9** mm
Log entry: **3.7** mm
